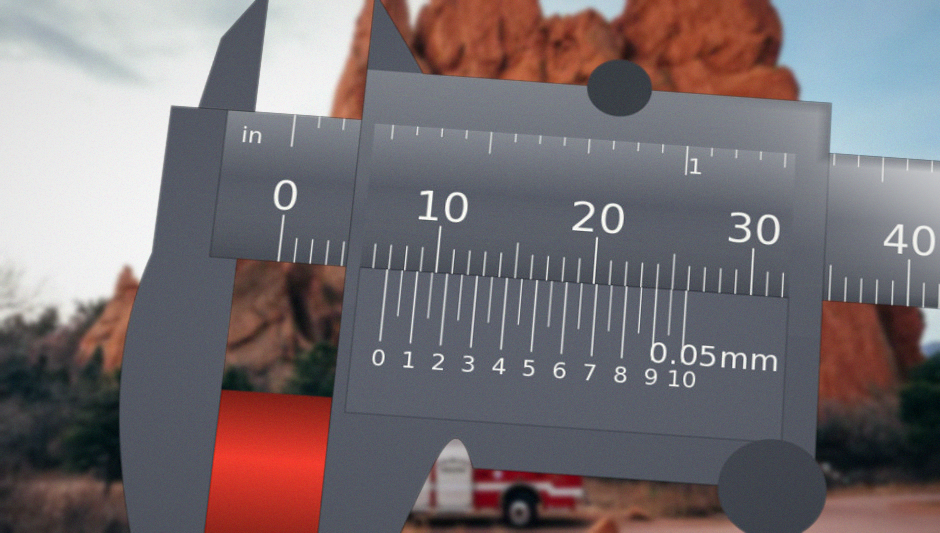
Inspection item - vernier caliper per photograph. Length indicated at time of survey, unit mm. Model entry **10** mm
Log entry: **6.9** mm
